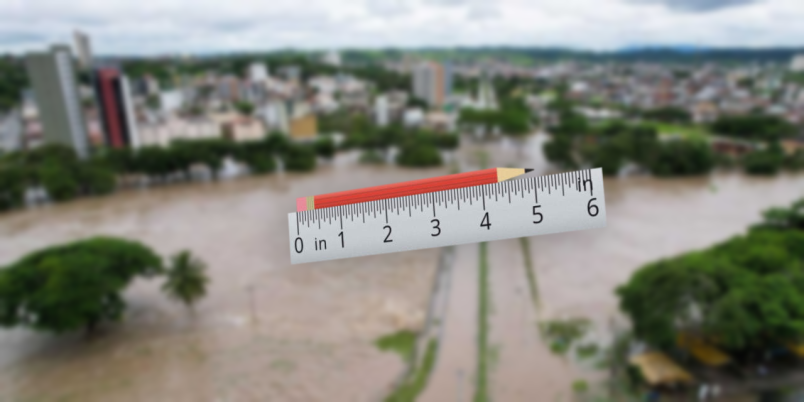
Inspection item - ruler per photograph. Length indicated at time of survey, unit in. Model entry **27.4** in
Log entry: **5** in
